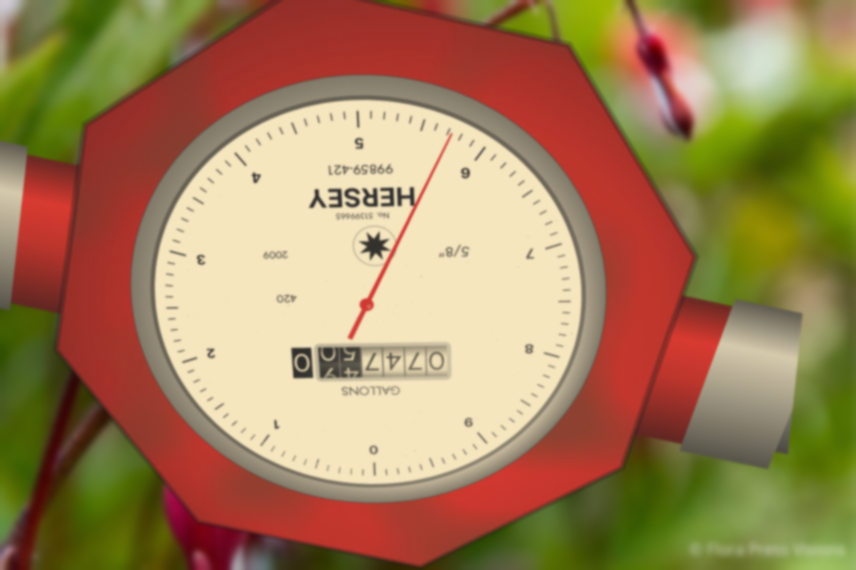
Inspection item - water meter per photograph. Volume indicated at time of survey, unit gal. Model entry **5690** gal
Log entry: **747495.7** gal
